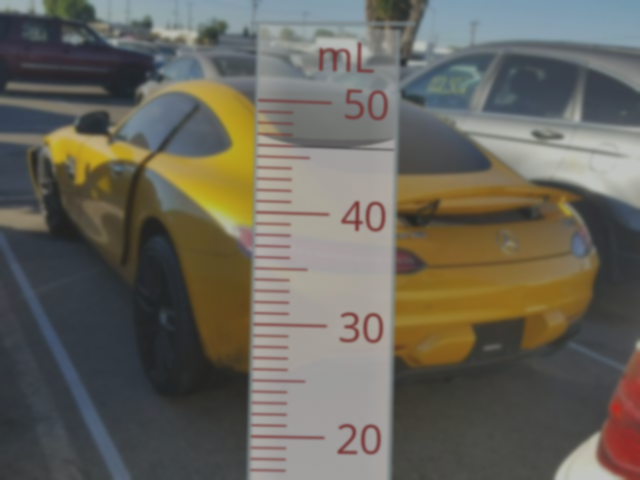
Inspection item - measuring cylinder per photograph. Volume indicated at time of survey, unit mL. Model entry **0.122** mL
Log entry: **46** mL
